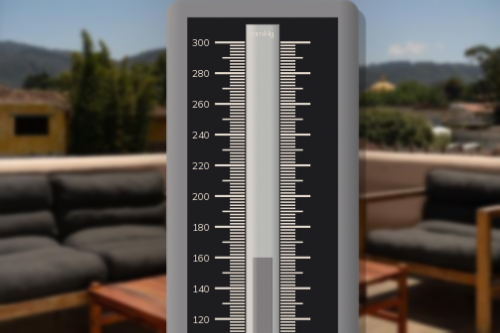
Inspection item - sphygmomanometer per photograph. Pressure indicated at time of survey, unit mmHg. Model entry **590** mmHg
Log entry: **160** mmHg
